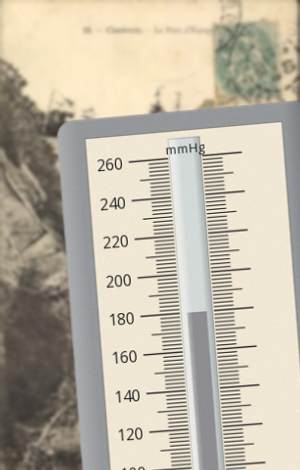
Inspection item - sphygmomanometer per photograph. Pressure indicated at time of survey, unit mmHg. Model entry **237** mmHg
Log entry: **180** mmHg
